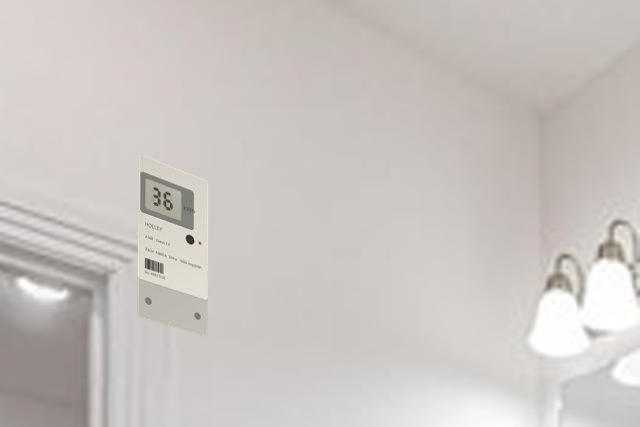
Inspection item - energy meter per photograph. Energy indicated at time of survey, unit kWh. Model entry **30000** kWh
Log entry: **36** kWh
